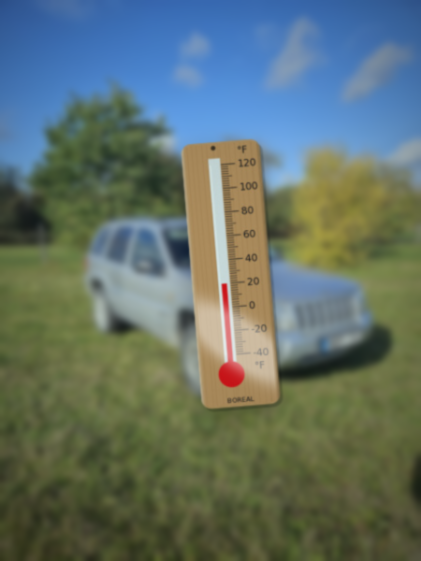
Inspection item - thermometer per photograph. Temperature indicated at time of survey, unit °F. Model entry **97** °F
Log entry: **20** °F
